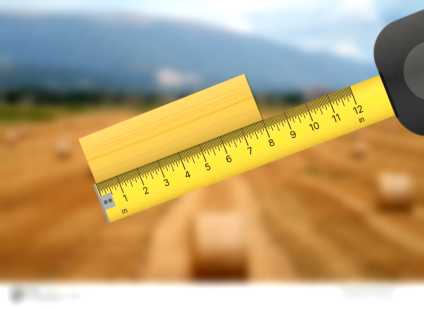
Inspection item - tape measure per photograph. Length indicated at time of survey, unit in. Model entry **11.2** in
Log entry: **8** in
